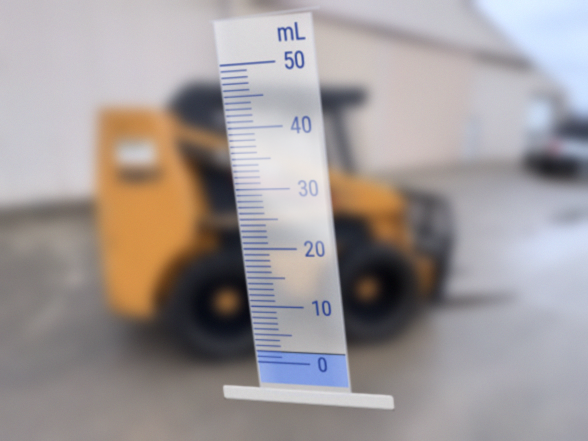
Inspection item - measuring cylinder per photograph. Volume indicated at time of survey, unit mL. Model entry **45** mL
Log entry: **2** mL
